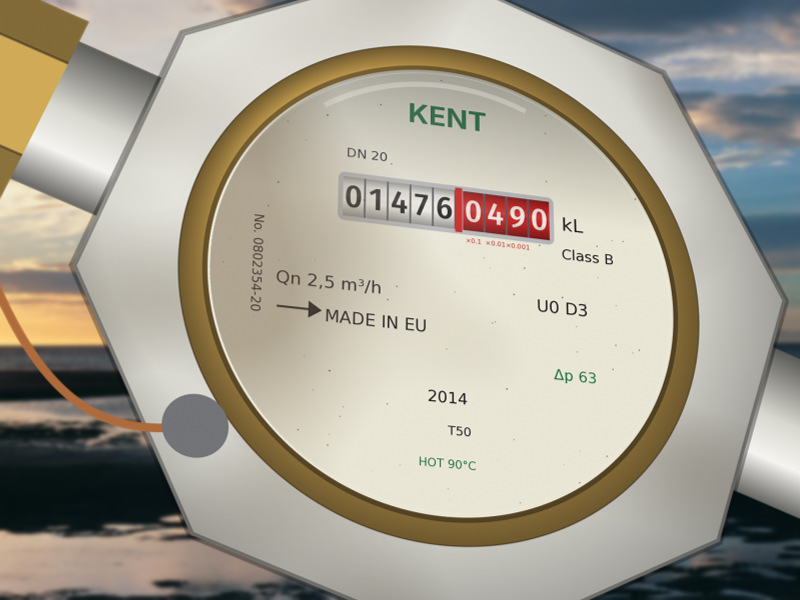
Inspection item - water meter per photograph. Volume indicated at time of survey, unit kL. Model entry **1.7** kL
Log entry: **1476.0490** kL
